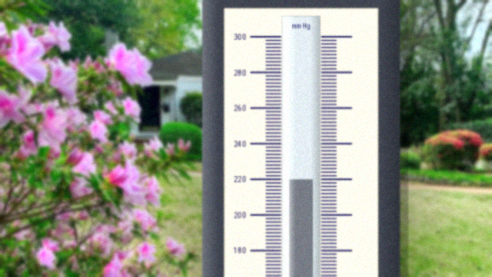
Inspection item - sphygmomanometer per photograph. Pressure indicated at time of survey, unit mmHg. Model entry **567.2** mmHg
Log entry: **220** mmHg
